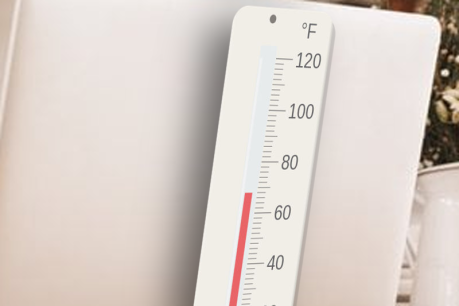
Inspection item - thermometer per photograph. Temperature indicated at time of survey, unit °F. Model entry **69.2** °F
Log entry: **68** °F
